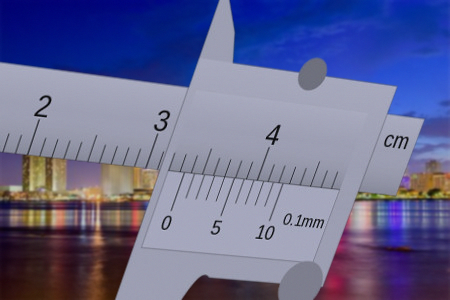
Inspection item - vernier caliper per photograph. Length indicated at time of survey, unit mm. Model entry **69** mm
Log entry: **33.4** mm
